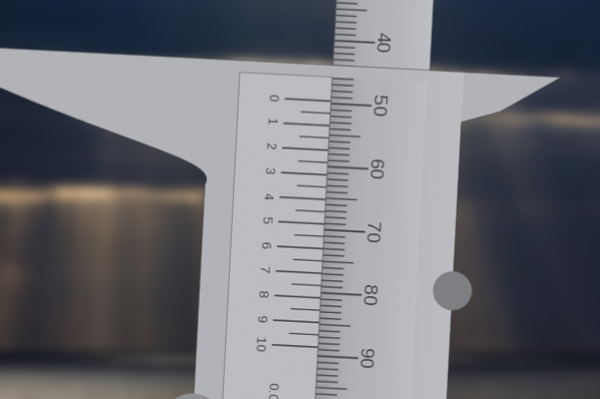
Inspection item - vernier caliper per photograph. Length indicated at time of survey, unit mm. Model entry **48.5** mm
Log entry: **49.6** mm
